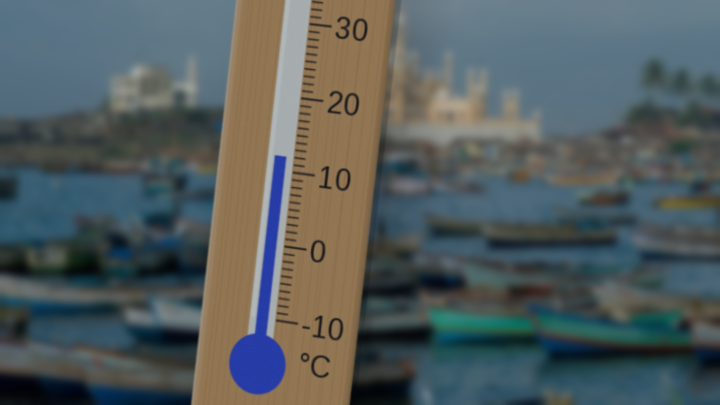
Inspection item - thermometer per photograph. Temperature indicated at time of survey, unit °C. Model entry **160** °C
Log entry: **12** °C
